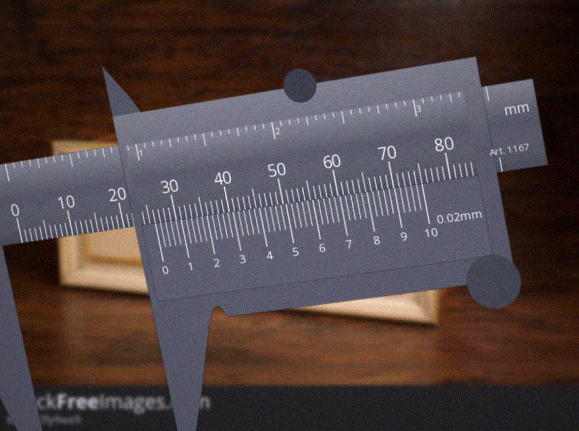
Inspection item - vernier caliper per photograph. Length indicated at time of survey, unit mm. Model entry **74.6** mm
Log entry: **26.0** mm
